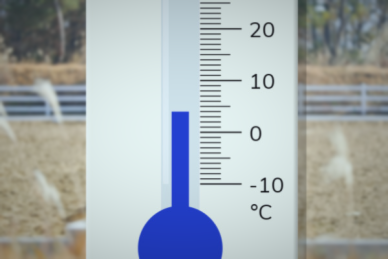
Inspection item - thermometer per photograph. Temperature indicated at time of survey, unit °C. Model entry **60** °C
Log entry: **4** °C
